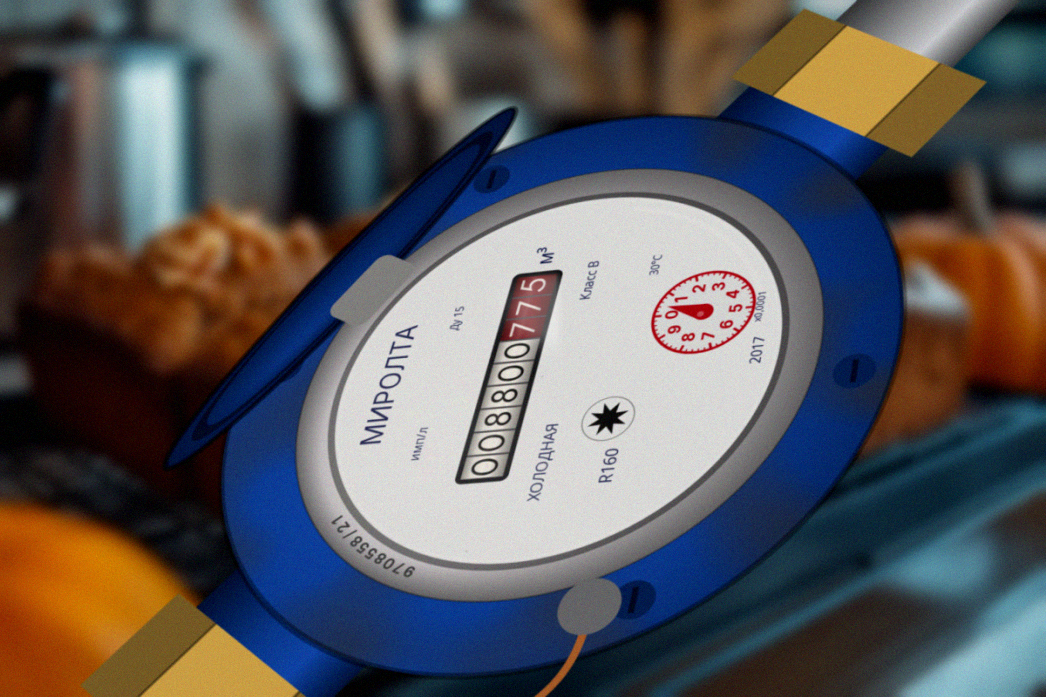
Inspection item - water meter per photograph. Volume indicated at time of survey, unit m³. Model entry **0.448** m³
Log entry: **8800.7750** m³
